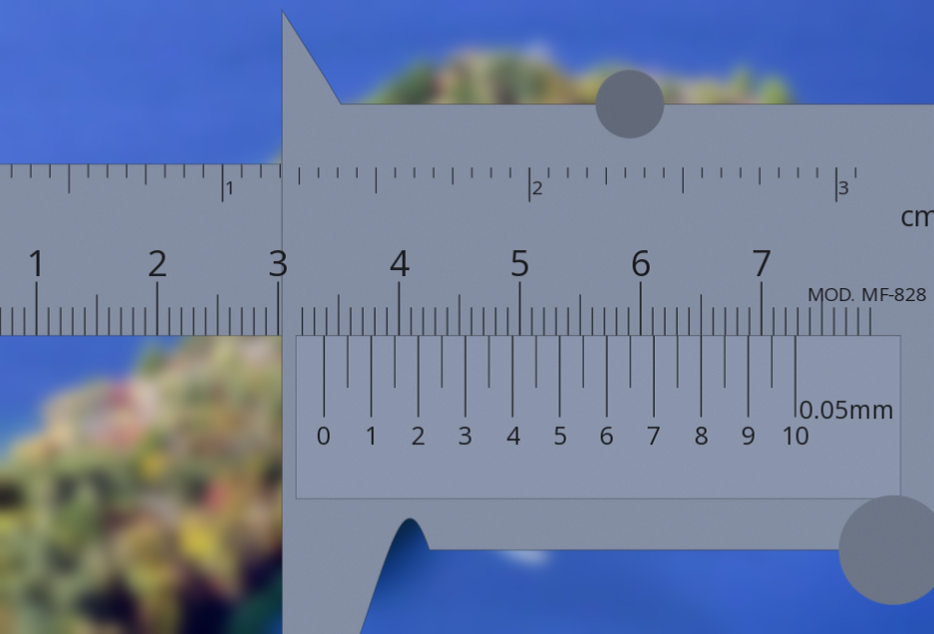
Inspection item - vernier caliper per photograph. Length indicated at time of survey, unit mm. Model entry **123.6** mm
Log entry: **33.8** mm
